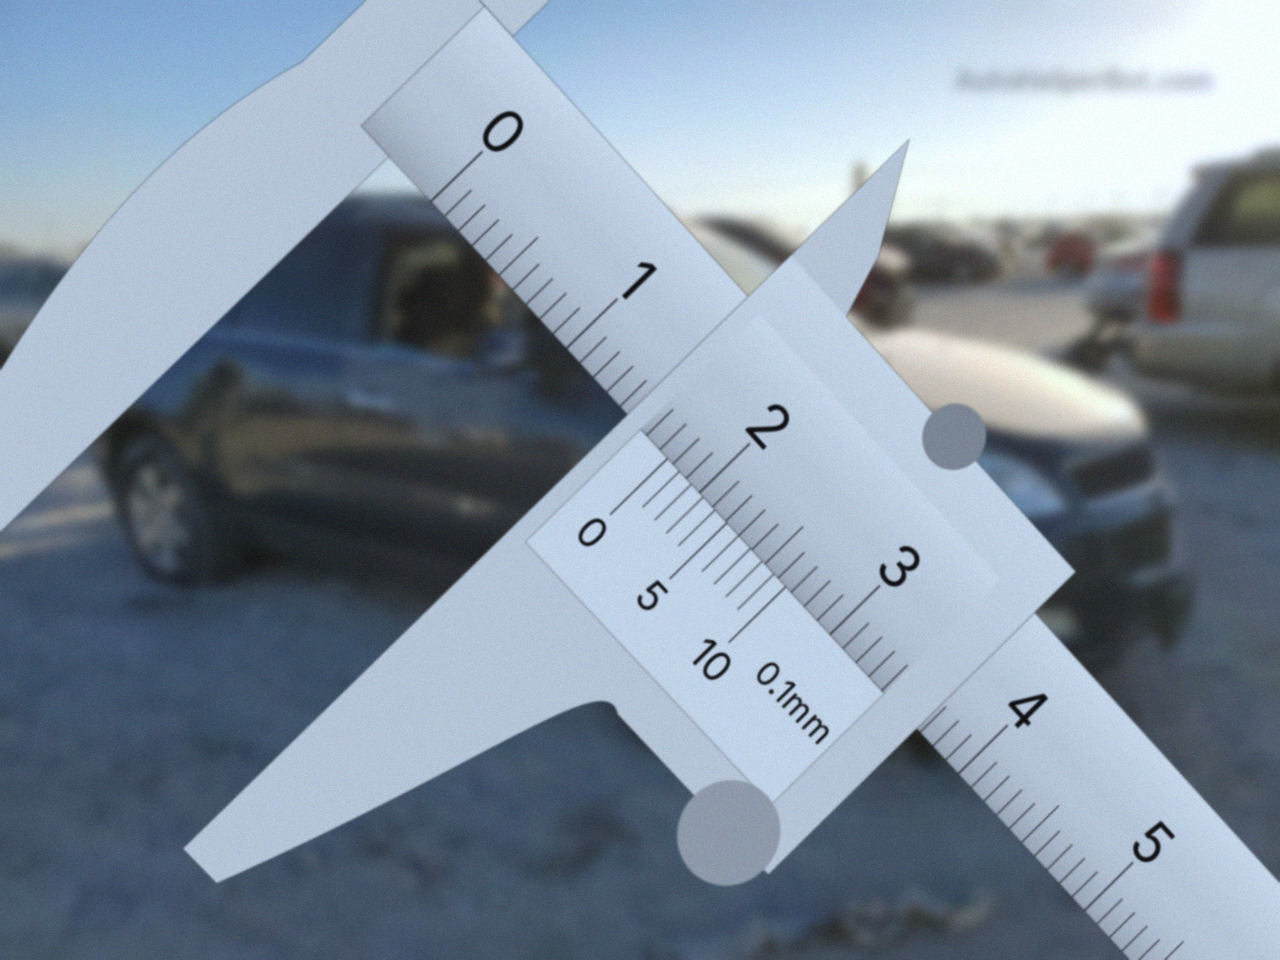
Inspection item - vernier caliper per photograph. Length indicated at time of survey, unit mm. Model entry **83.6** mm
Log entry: **17.6** mm
